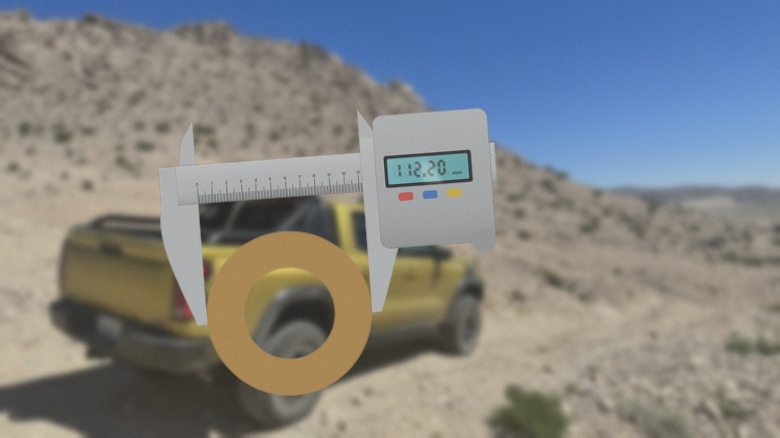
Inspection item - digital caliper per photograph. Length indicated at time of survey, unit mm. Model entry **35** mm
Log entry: **112.20** mm
